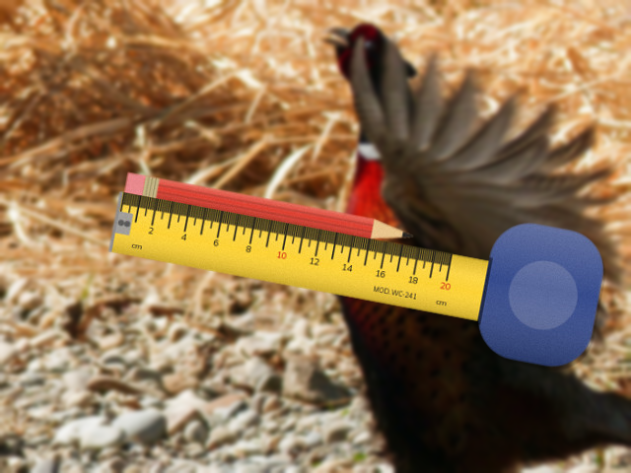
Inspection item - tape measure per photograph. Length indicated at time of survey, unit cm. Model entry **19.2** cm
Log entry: **17.5** cm
